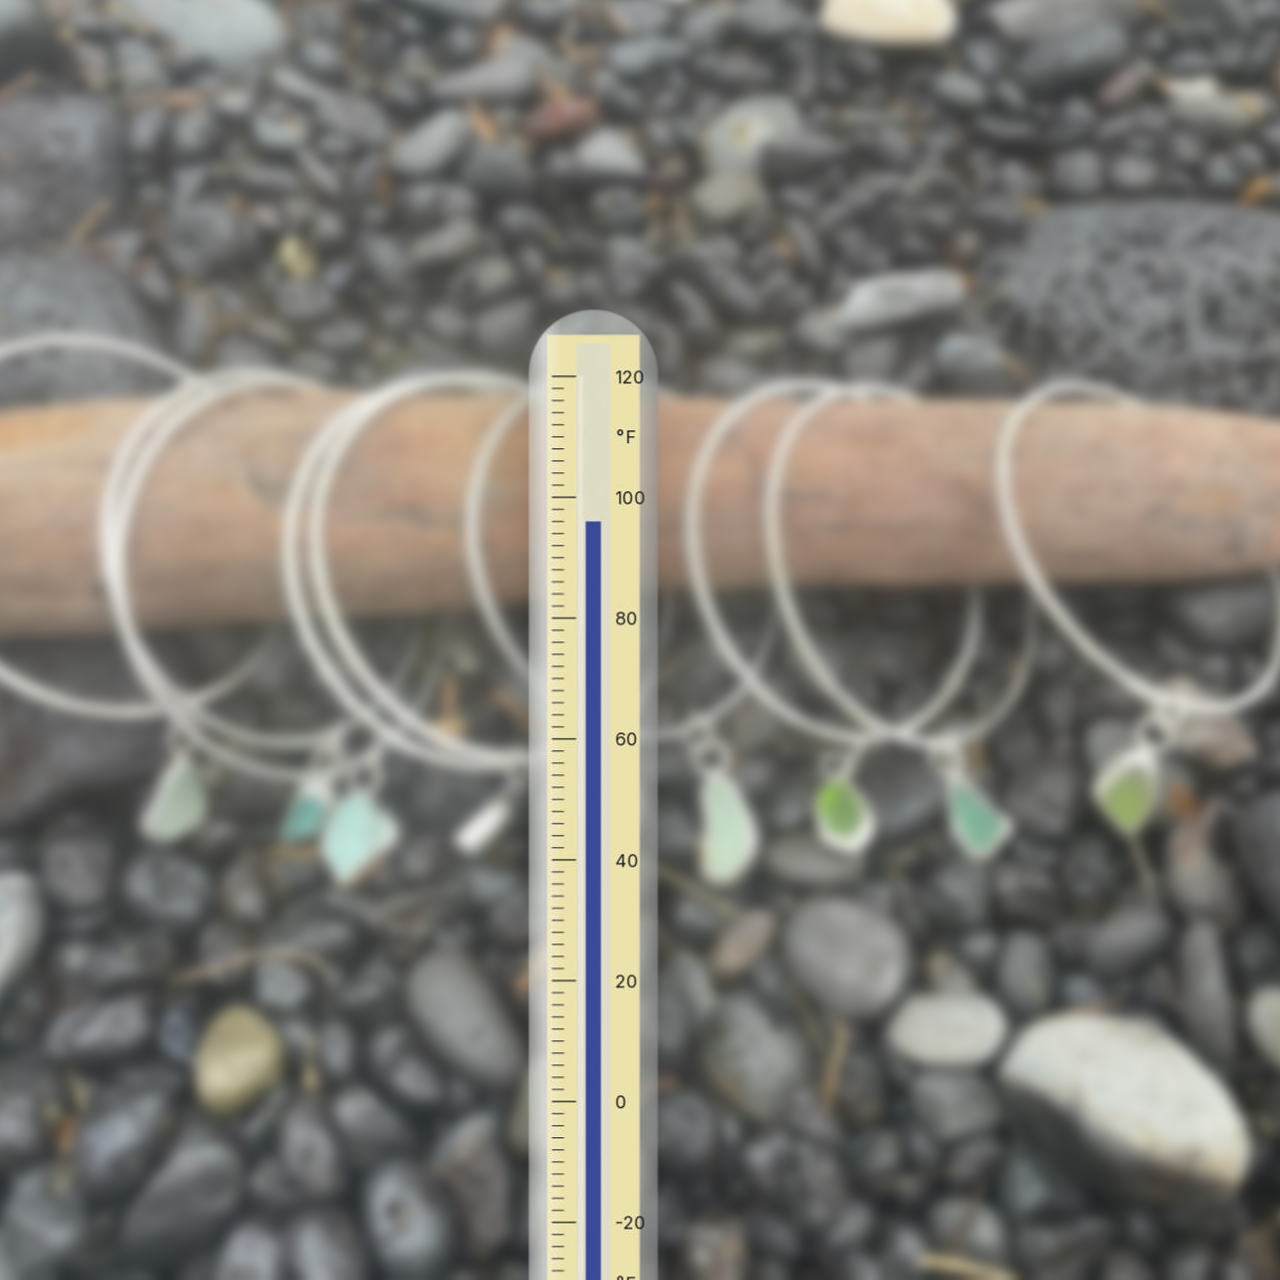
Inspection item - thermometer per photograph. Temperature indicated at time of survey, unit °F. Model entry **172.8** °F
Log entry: **96** °F
